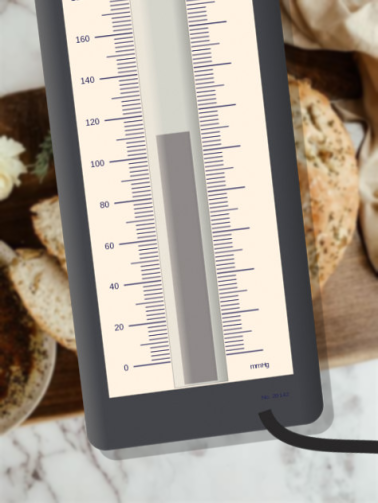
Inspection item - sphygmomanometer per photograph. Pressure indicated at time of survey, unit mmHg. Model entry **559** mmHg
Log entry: **110** mmHg
